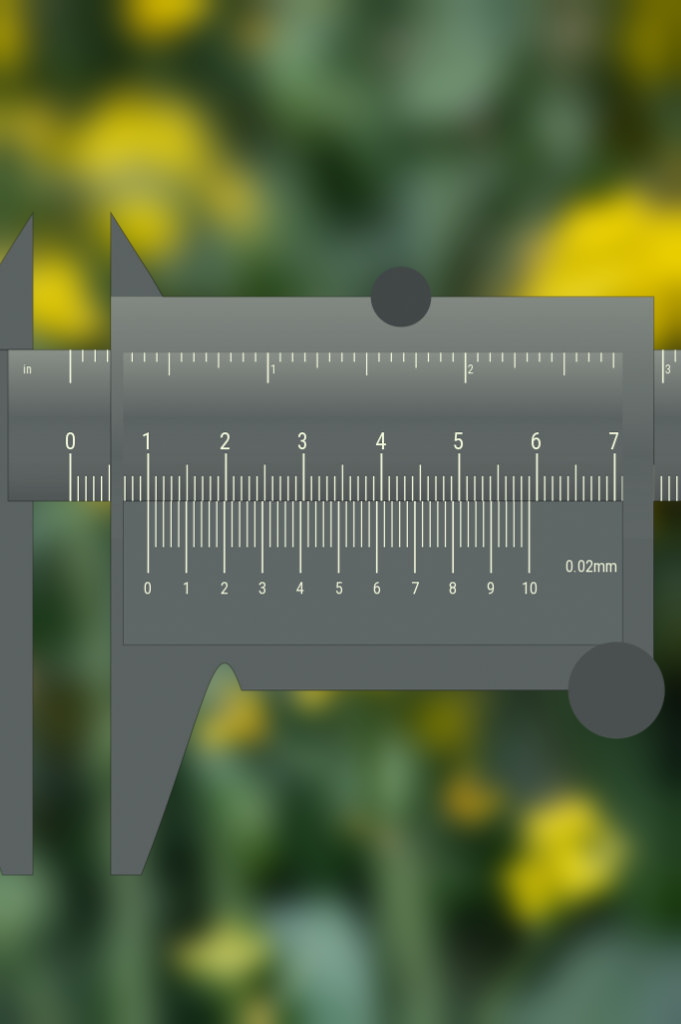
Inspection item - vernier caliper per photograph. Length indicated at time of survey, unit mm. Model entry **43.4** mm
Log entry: **10.0** mm
